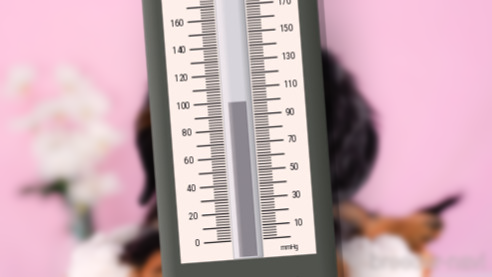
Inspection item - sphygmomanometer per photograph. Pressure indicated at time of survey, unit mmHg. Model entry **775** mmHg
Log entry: **100** mmHg
